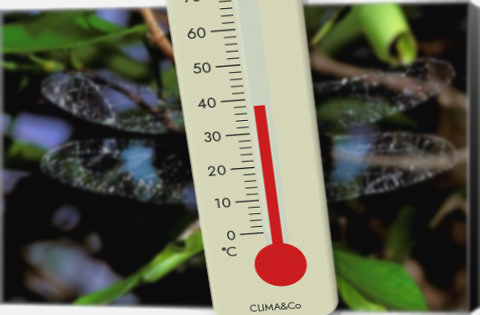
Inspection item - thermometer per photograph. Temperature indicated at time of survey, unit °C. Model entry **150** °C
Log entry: **38** °C
